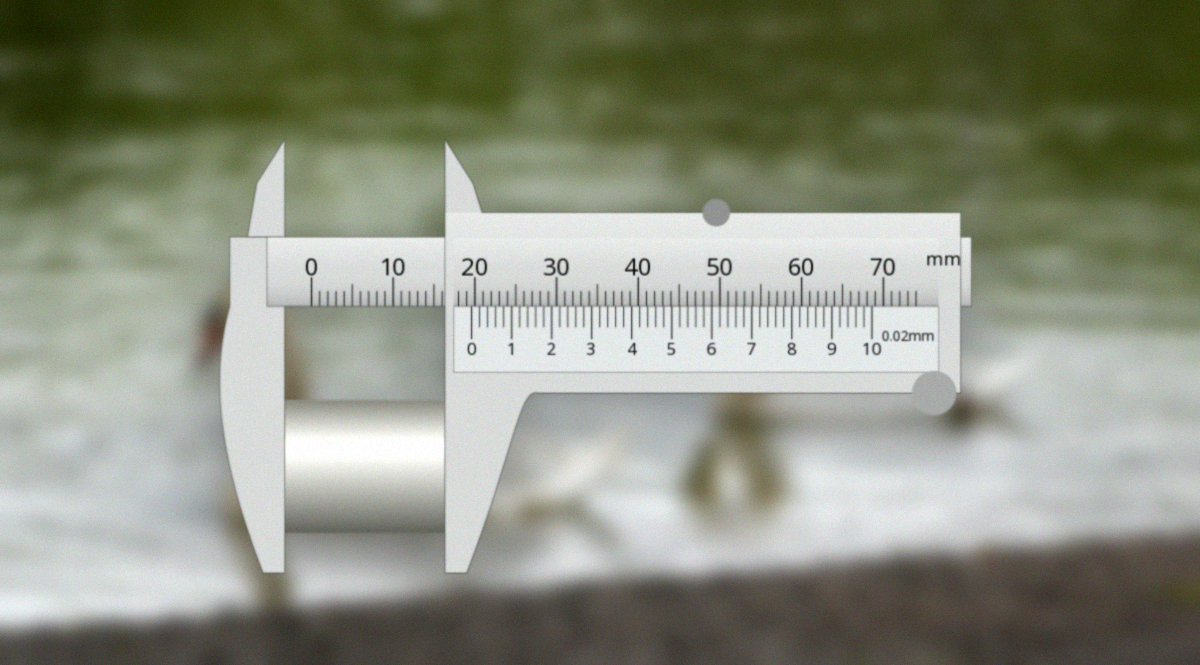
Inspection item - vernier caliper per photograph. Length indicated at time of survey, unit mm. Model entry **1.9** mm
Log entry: **19.6** mm
